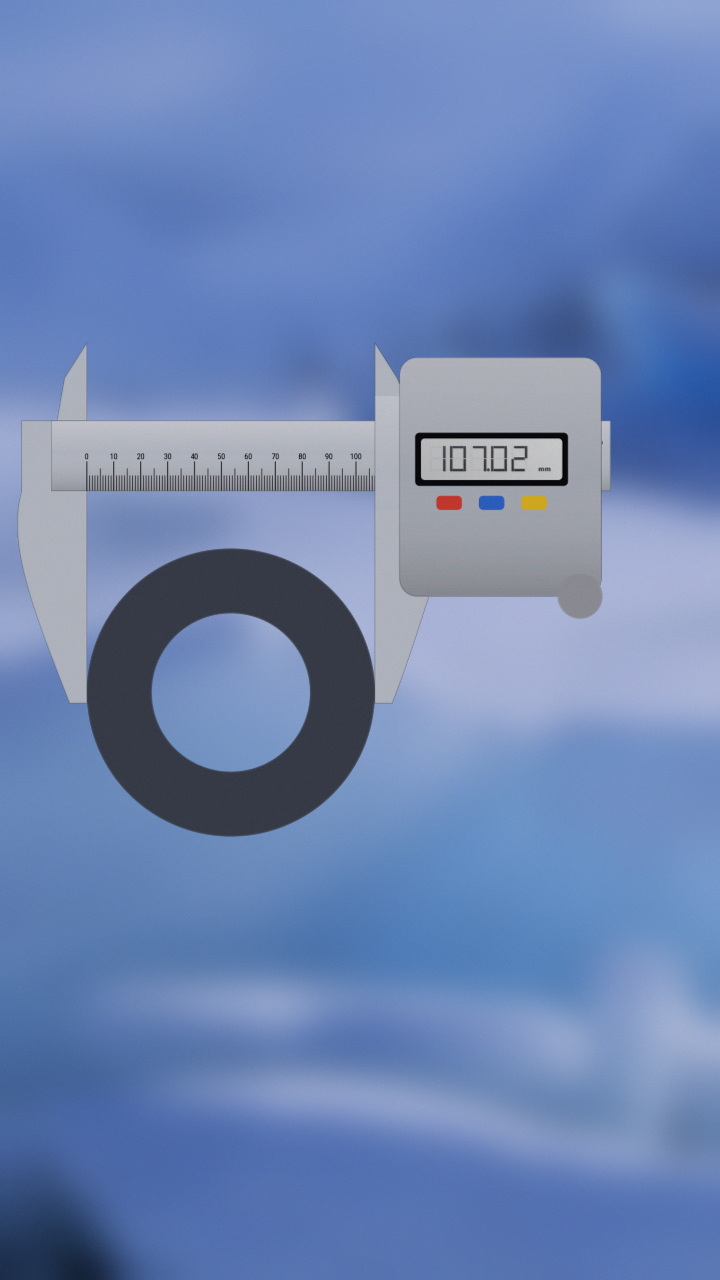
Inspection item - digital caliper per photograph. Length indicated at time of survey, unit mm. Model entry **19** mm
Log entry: **107.02** mm
